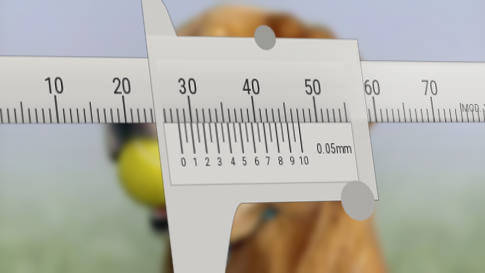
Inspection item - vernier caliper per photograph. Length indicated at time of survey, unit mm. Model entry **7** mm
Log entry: **28.0** mm
